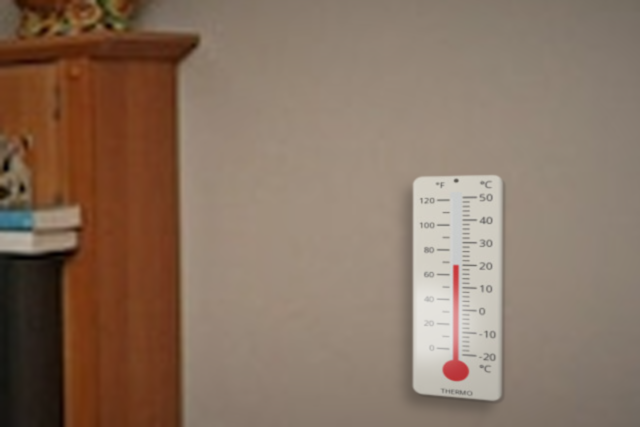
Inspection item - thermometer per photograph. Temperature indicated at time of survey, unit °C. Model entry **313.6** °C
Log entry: **20** °C
